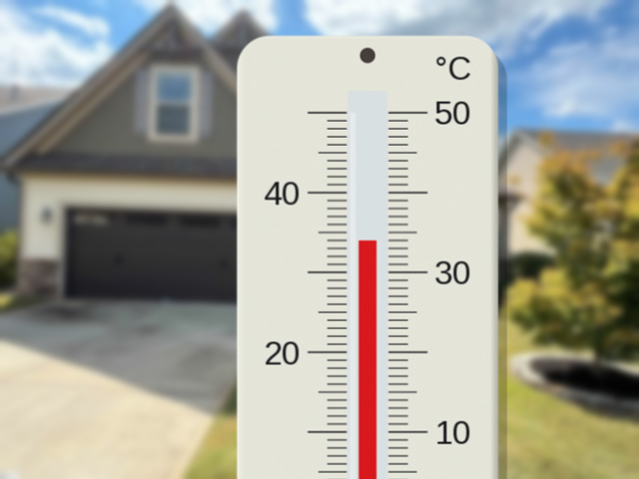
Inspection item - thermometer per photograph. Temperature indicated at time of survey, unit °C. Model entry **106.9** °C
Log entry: **34** °C
